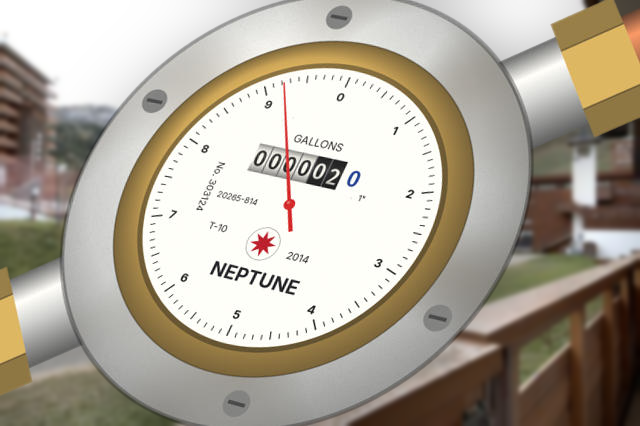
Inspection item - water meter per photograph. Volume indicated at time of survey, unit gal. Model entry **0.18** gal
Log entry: **19.2** gal
